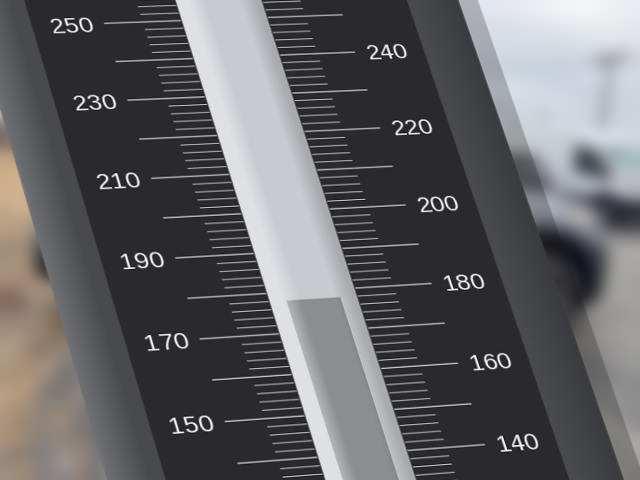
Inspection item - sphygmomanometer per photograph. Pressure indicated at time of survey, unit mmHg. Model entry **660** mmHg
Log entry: **178** mmHg
